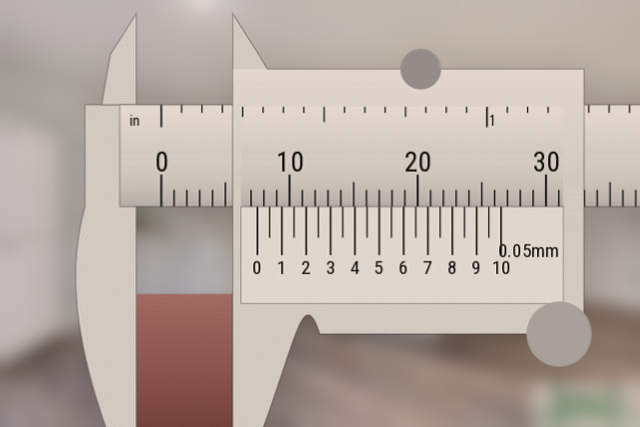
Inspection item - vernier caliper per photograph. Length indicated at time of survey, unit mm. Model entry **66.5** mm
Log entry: **7.5** mm
